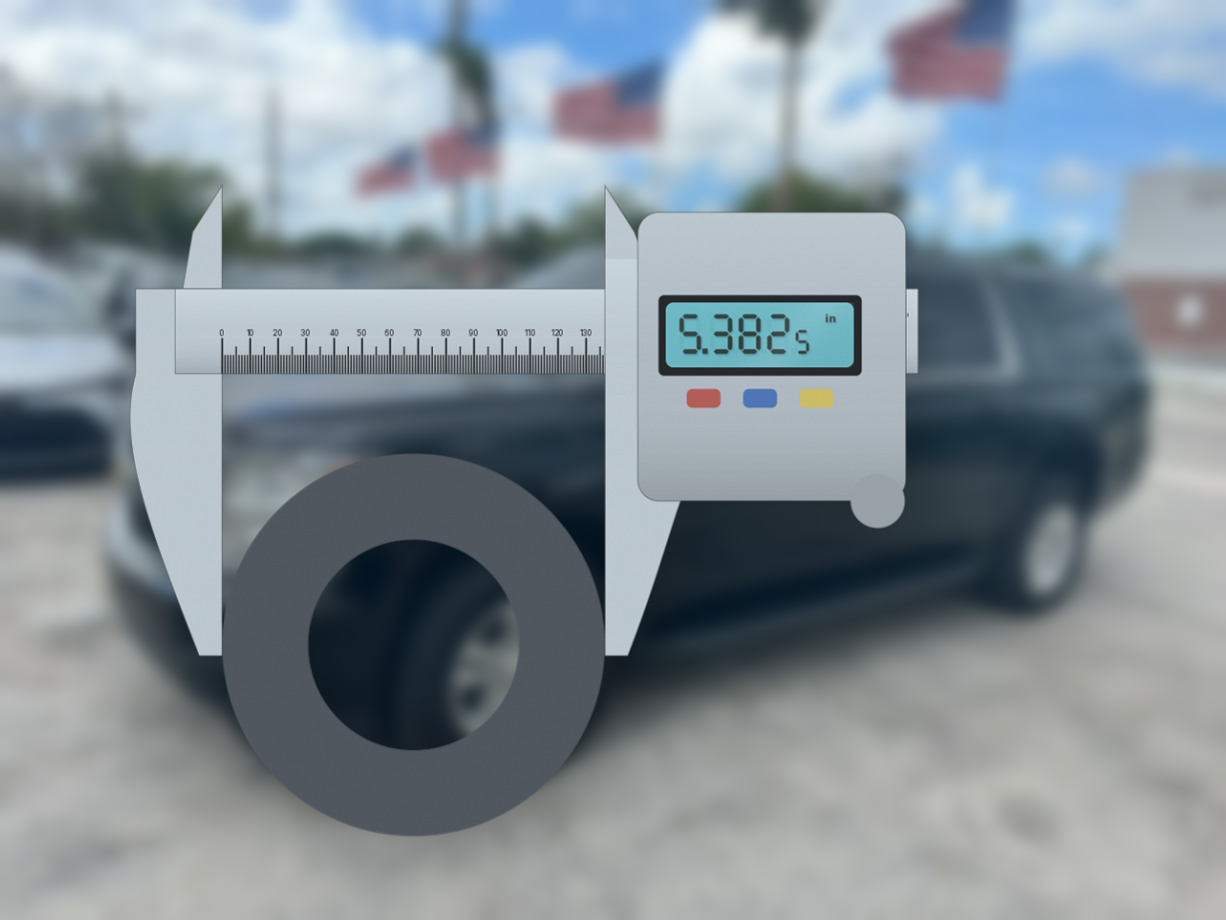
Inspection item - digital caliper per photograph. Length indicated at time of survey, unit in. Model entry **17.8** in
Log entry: **5.3825** in
